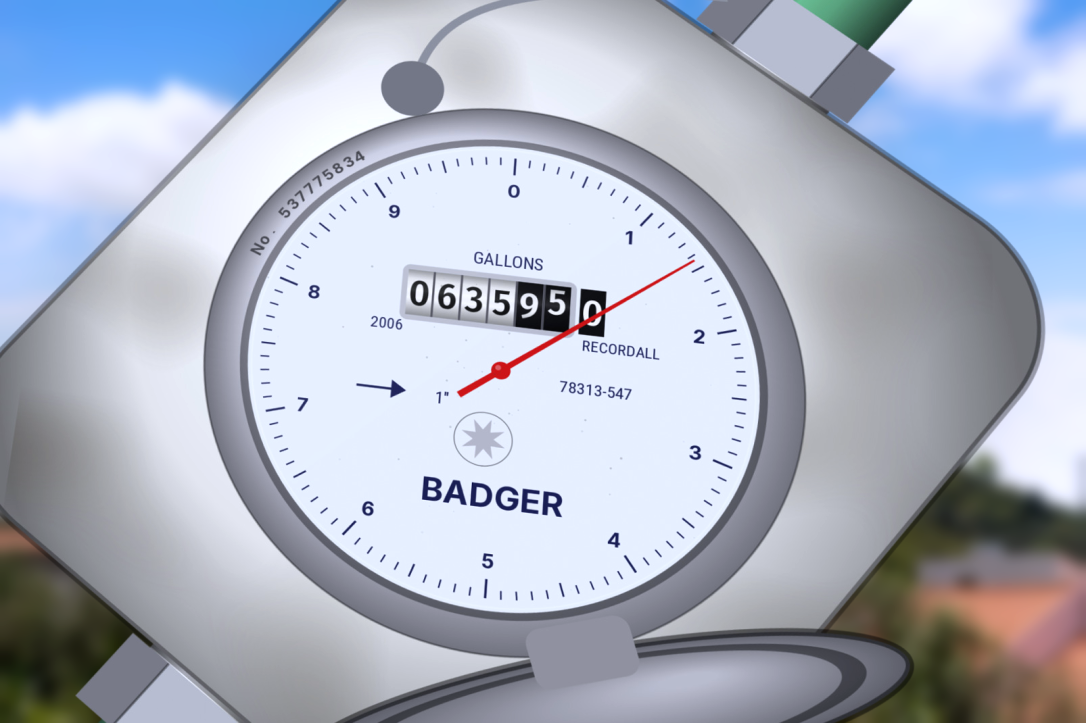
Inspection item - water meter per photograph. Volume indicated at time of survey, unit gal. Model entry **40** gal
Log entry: **635951.4** gal
